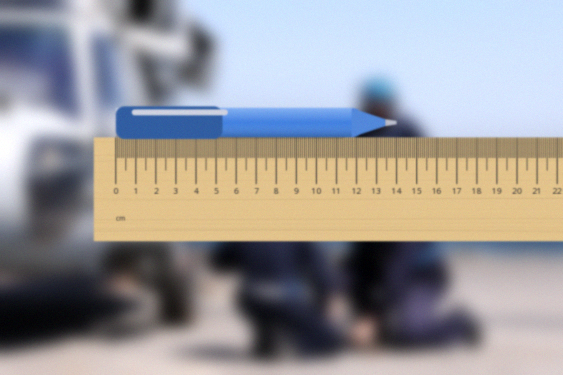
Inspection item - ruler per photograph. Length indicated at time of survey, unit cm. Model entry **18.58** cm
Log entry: **14** cm
